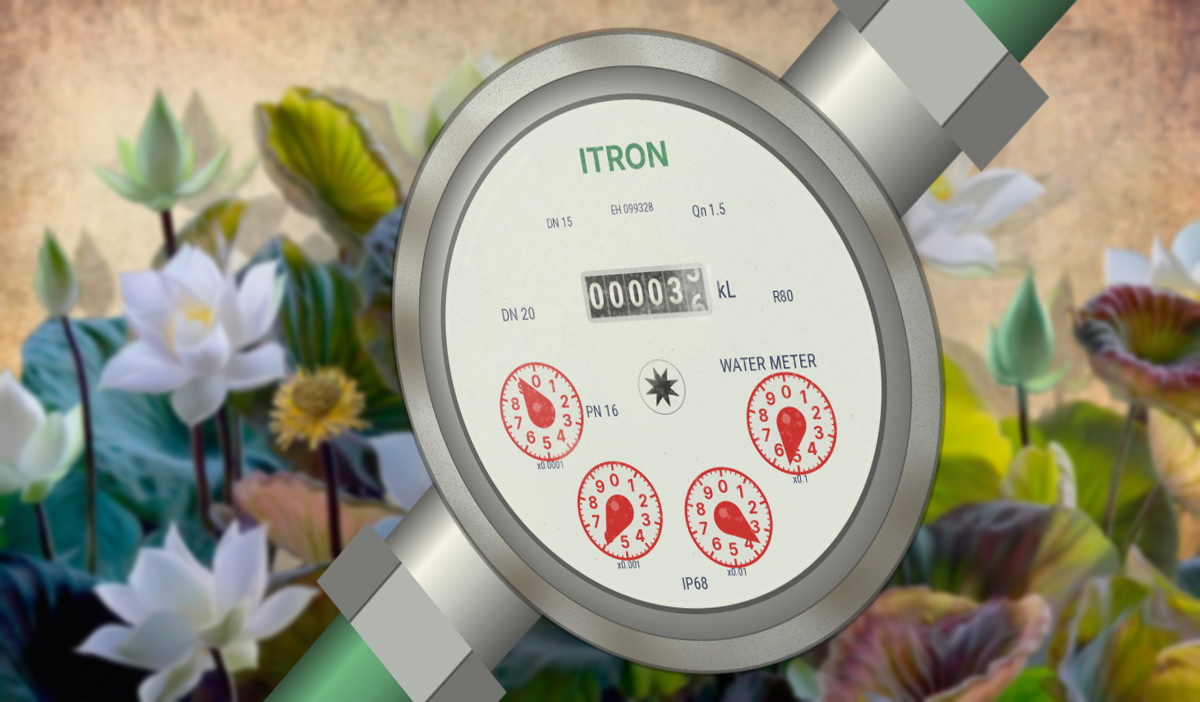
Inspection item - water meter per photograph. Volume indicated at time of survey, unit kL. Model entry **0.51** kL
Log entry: **35.5359** kL
